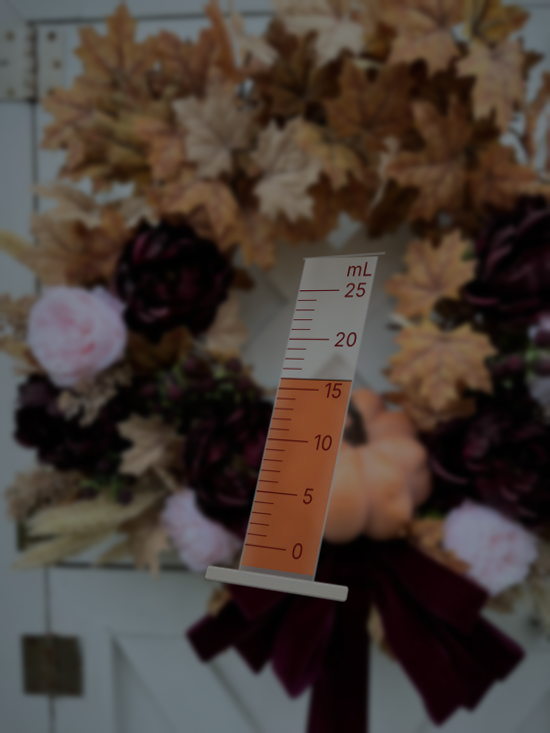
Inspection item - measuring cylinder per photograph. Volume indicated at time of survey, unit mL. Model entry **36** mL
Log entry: **16** mL
